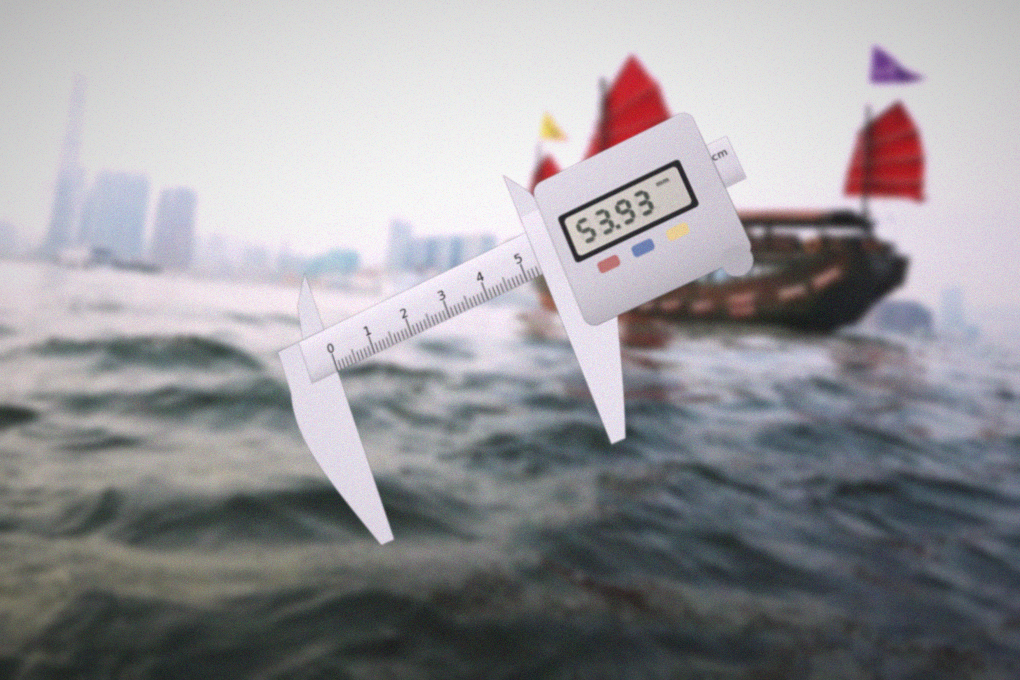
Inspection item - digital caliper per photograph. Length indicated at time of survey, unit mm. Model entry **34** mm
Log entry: **53.93** mm
